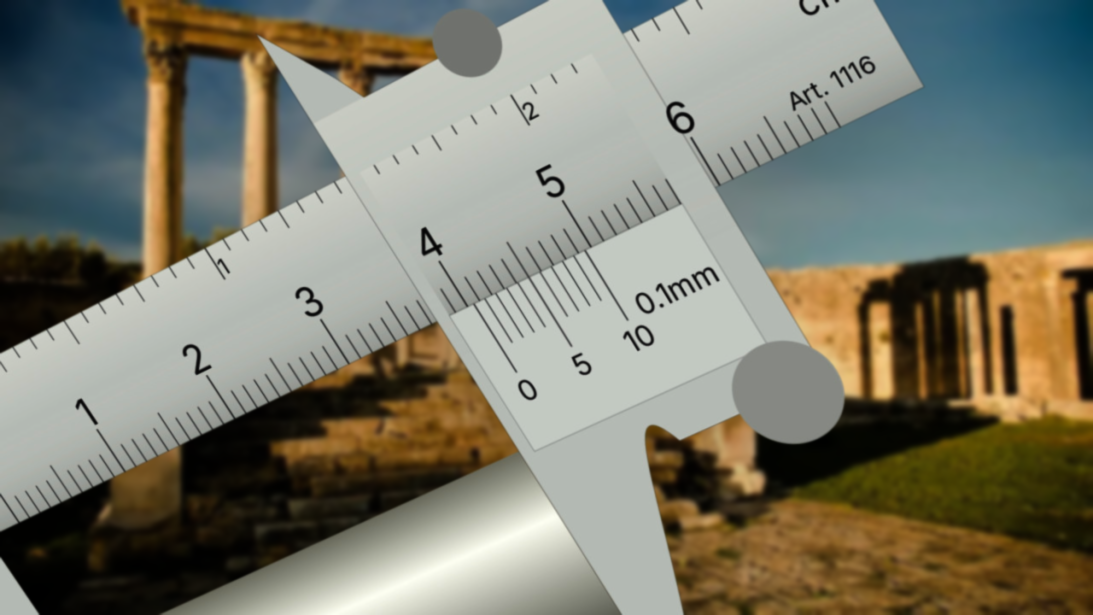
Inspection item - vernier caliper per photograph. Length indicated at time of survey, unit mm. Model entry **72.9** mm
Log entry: **40.5** mm
